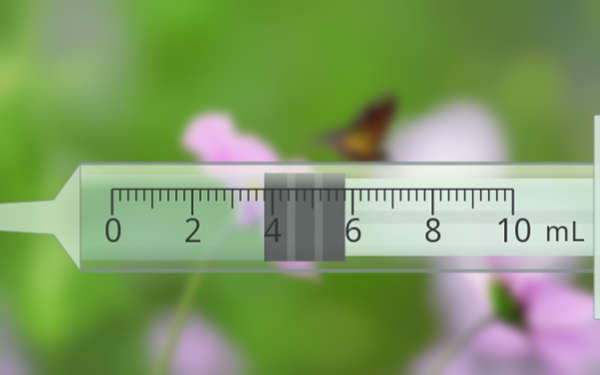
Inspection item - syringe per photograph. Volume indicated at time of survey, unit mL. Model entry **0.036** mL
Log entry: **3.8** mL
